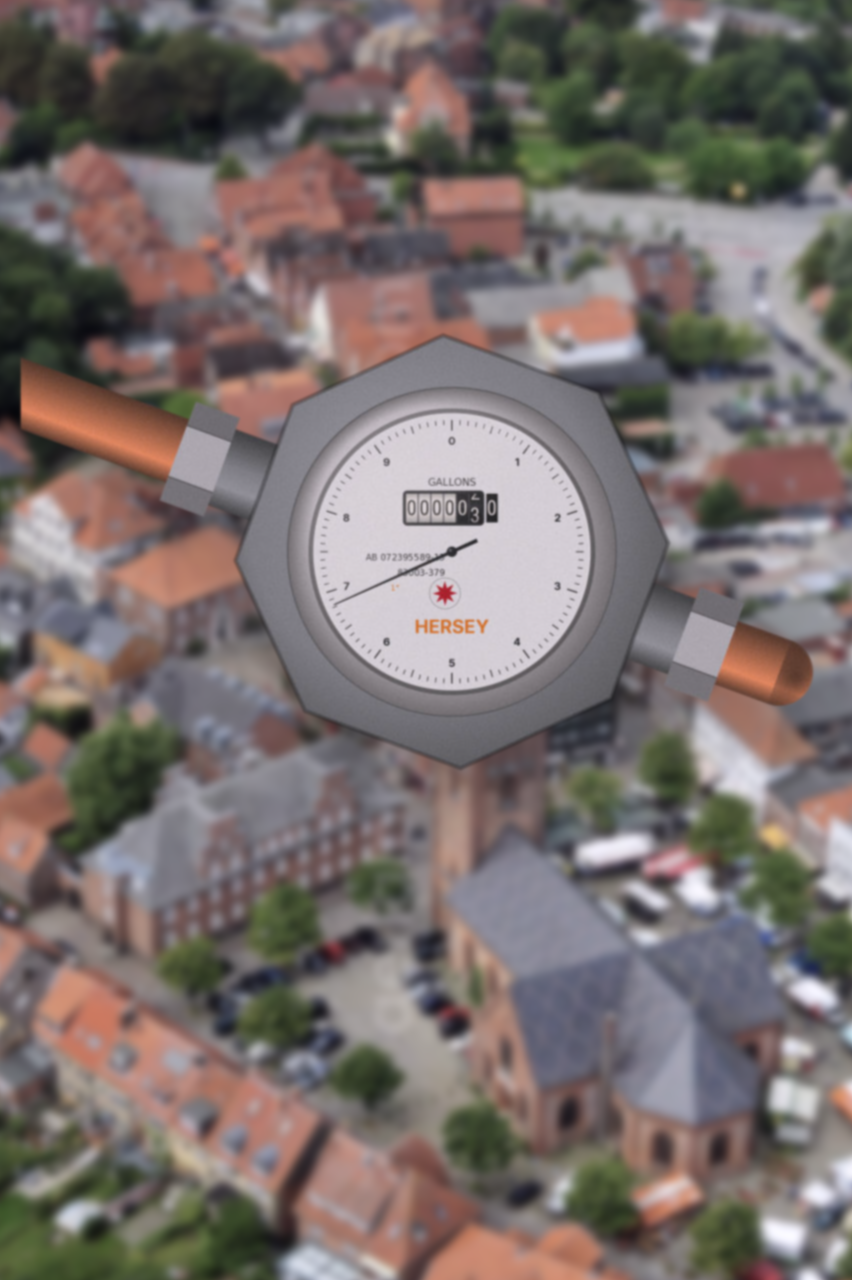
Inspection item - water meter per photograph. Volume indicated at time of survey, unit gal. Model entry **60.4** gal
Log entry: **26.8** gal
